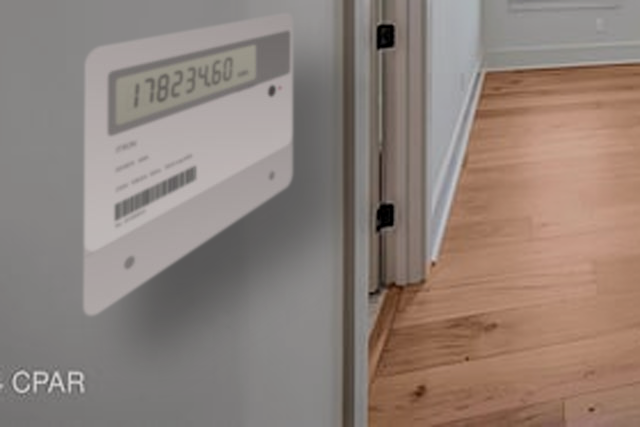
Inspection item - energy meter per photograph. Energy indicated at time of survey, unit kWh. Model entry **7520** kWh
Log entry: **178234.60** kWh
